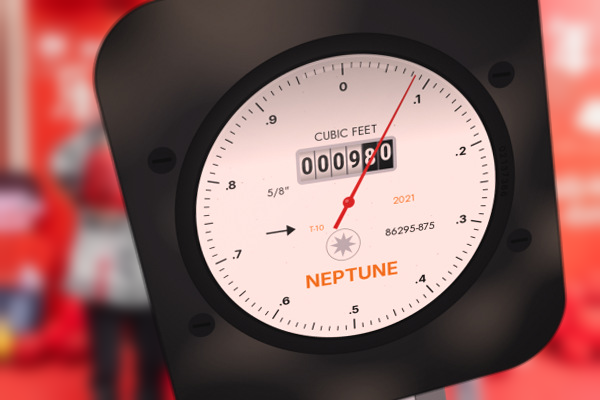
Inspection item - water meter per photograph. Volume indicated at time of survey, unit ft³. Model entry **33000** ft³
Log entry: **980.08** ft³
